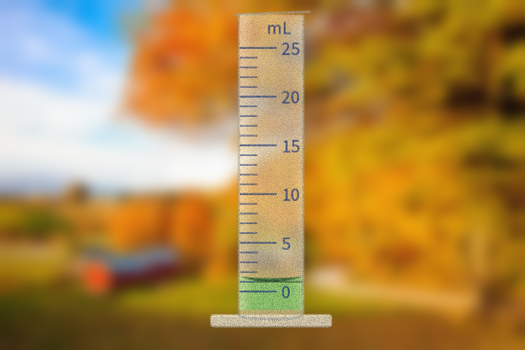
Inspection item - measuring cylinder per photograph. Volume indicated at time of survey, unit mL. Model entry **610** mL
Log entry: **1** mL
